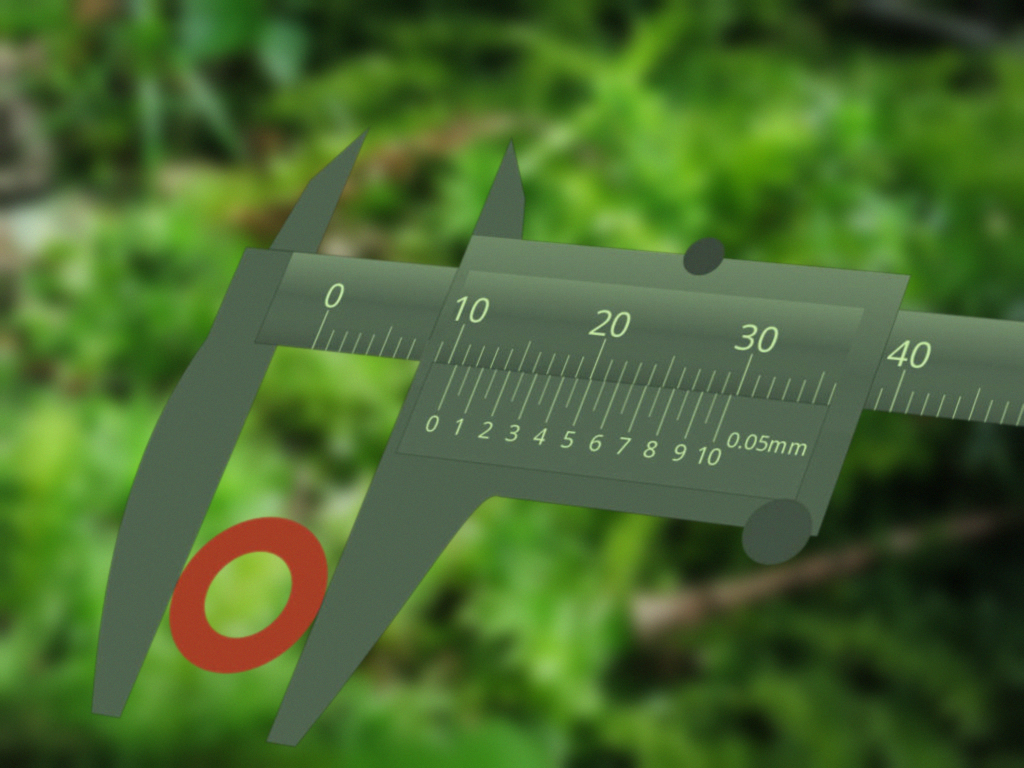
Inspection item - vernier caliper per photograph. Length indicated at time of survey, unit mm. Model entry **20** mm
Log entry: **10.6** mm
